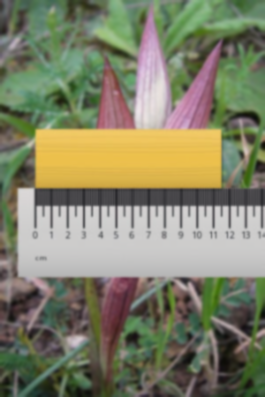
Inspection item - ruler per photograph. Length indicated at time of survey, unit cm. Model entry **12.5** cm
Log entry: **11.5** cm
